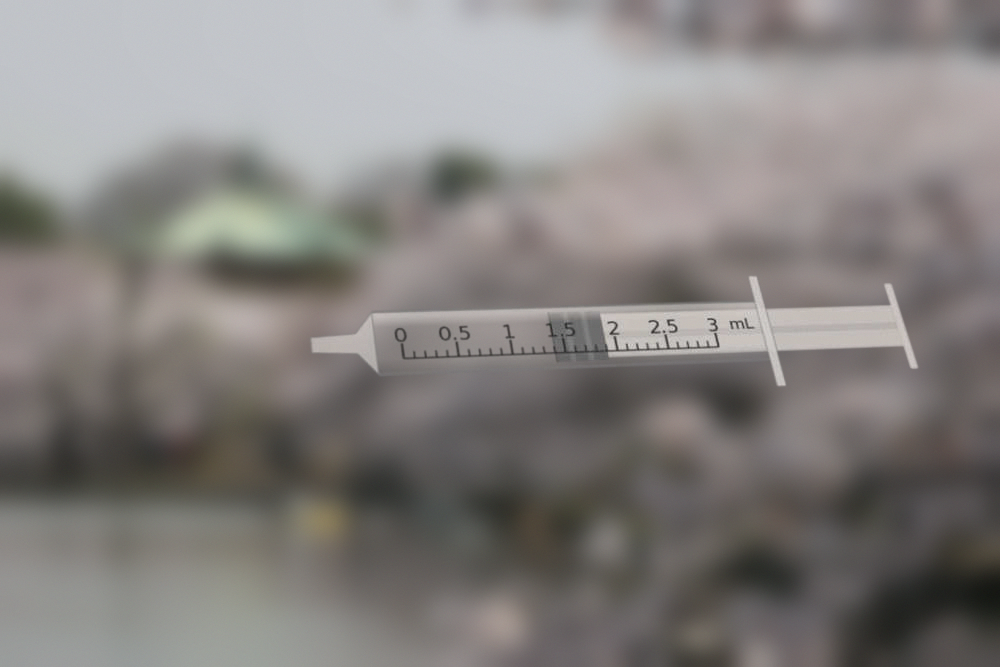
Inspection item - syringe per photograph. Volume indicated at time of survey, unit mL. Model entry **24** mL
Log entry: **1.4** mL
